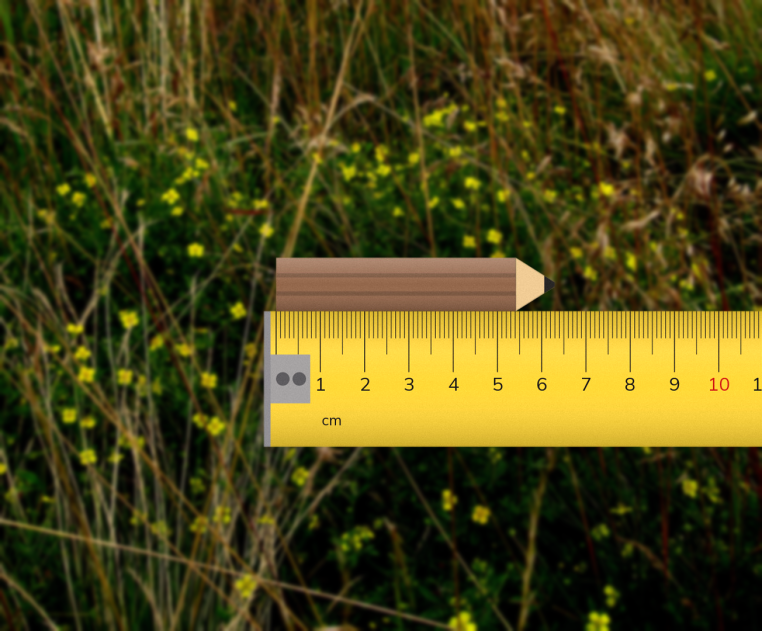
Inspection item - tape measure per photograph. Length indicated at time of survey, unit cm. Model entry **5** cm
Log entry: **6.3** cm
